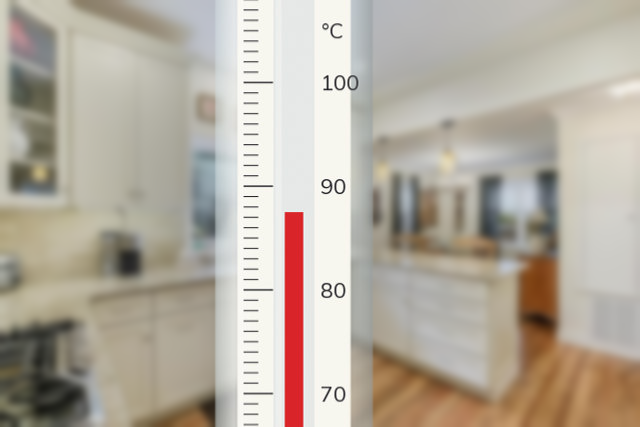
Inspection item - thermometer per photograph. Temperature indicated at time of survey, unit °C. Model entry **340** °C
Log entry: **87.5** °C
